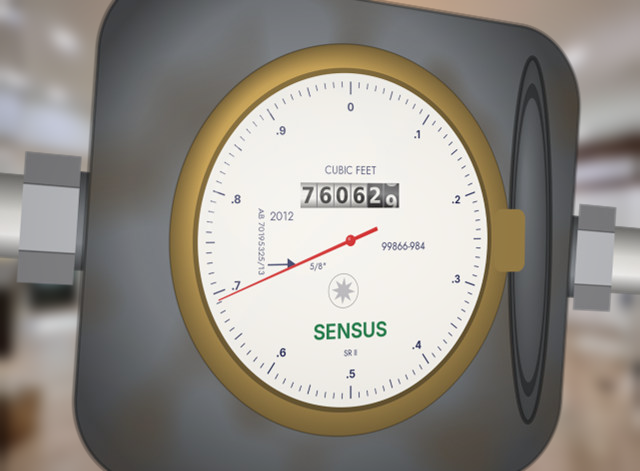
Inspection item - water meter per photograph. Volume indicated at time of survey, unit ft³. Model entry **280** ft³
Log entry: **760628.69** ft³
